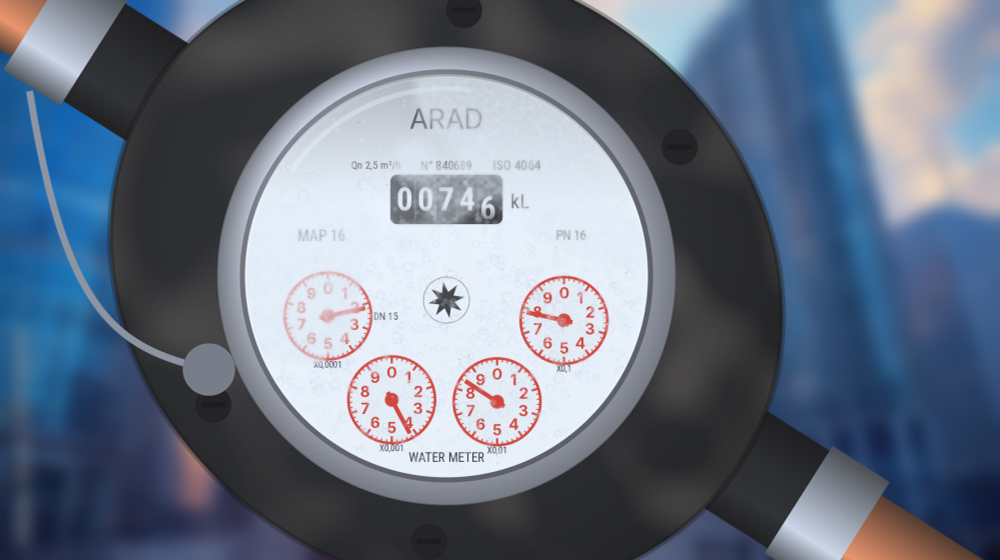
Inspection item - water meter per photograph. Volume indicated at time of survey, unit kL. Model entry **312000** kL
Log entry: **745.7842** kL
